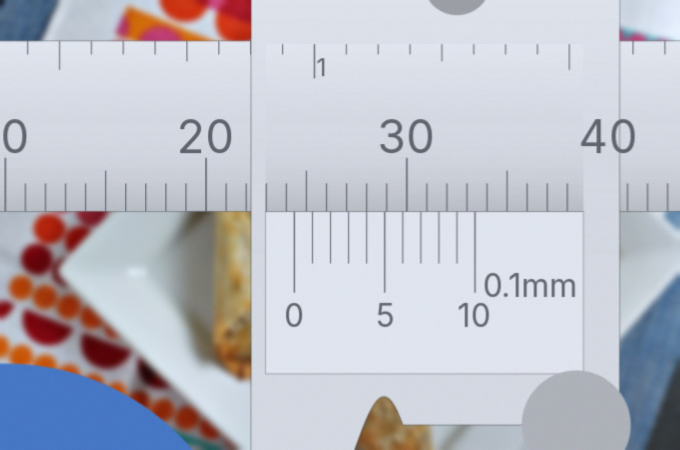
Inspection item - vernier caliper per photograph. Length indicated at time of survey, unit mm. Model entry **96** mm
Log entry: **24.4** mm
